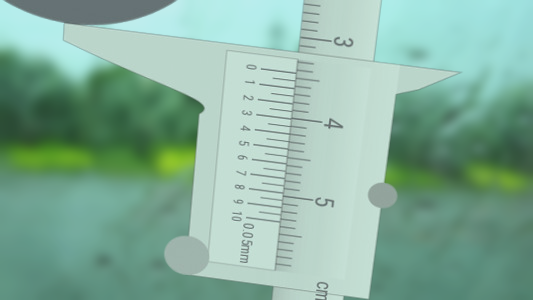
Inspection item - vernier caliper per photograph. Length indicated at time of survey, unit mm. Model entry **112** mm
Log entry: **34.4** mm
